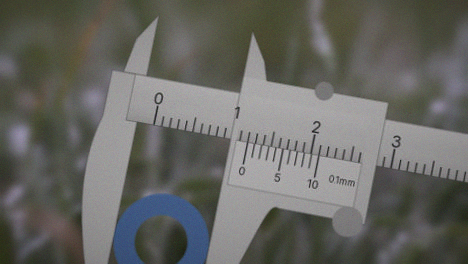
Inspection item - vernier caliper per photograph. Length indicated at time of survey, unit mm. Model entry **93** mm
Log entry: **12.0** mm
